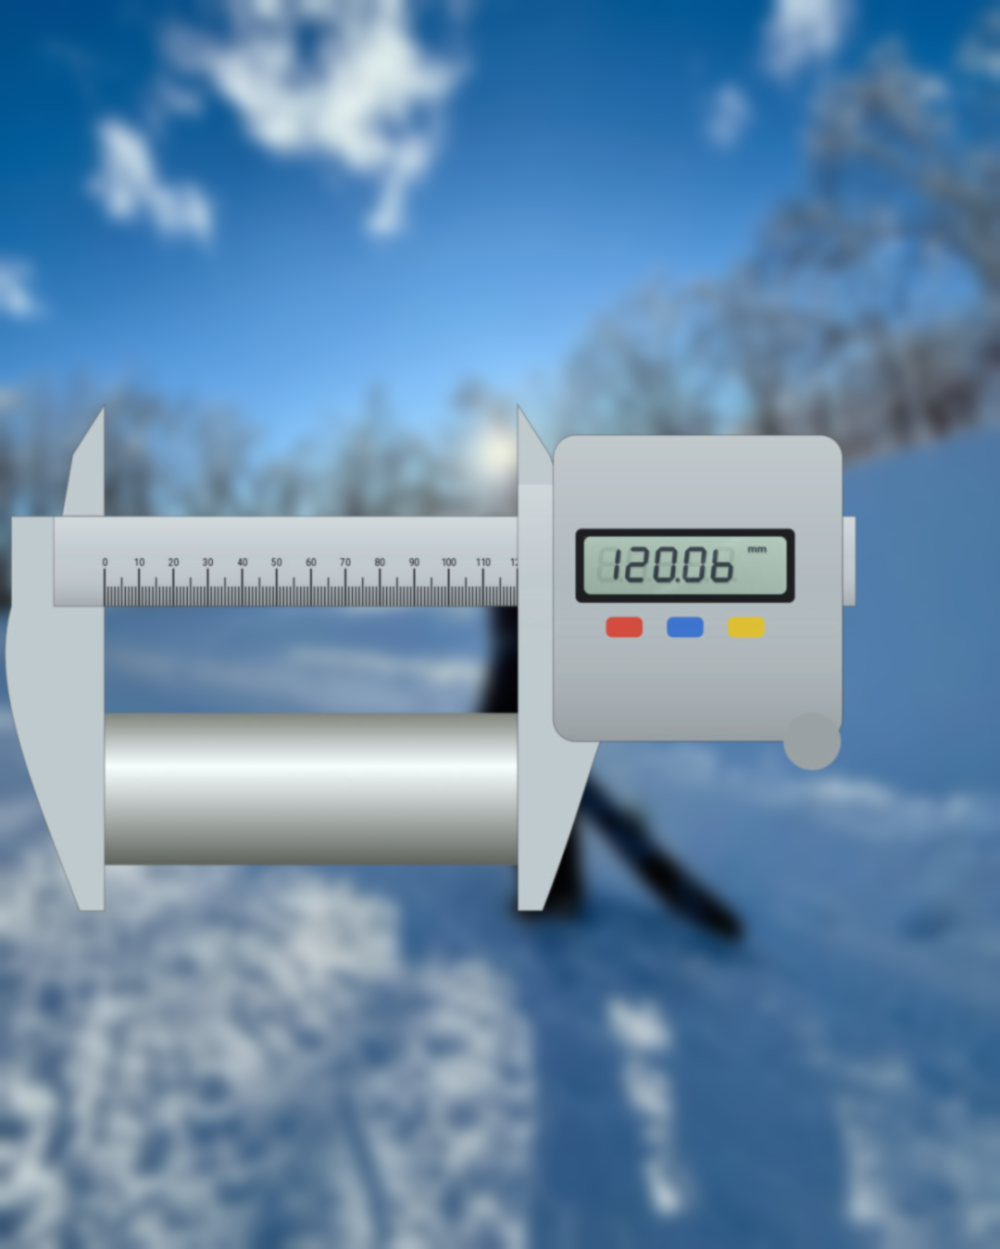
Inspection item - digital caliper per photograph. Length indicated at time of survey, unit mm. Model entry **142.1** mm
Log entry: **120.06** mm
